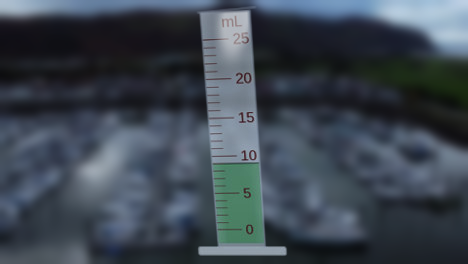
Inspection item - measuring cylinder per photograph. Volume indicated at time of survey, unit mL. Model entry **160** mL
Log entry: **9** mL
